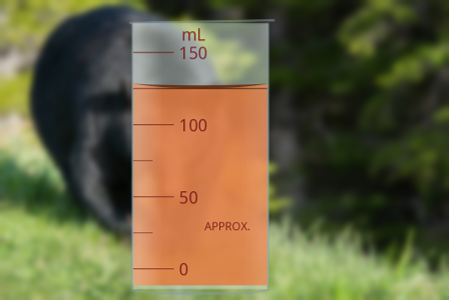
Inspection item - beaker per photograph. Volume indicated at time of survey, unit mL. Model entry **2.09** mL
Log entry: **125** mL
